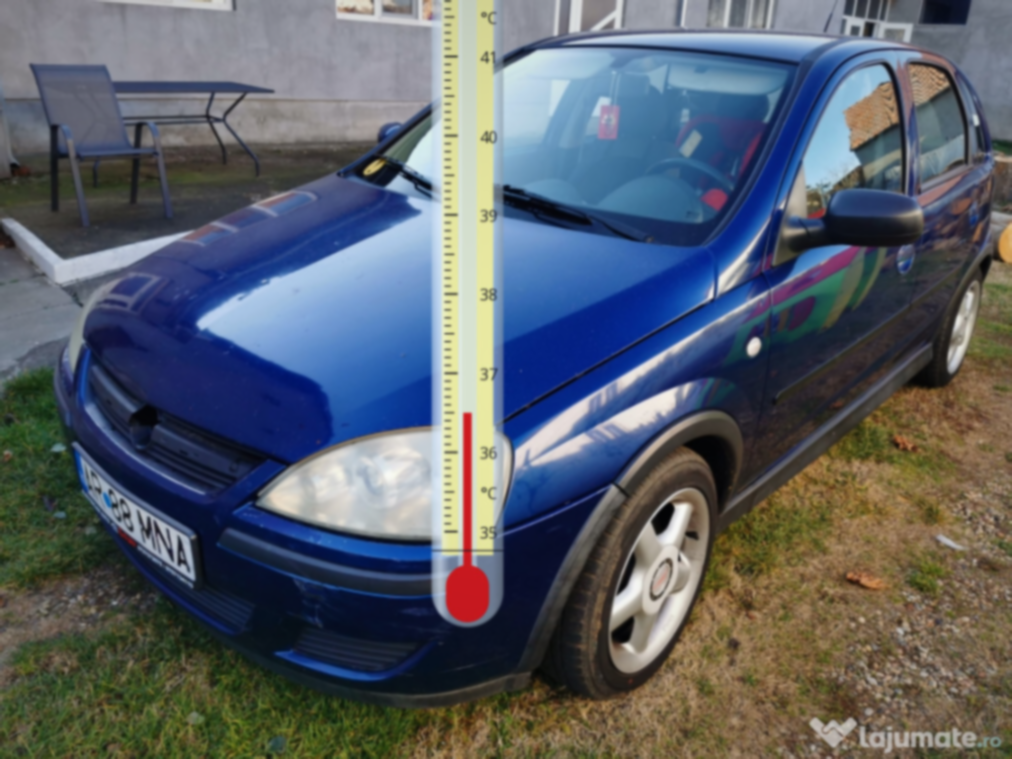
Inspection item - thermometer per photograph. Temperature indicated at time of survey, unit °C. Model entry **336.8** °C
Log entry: **36.5** °C
